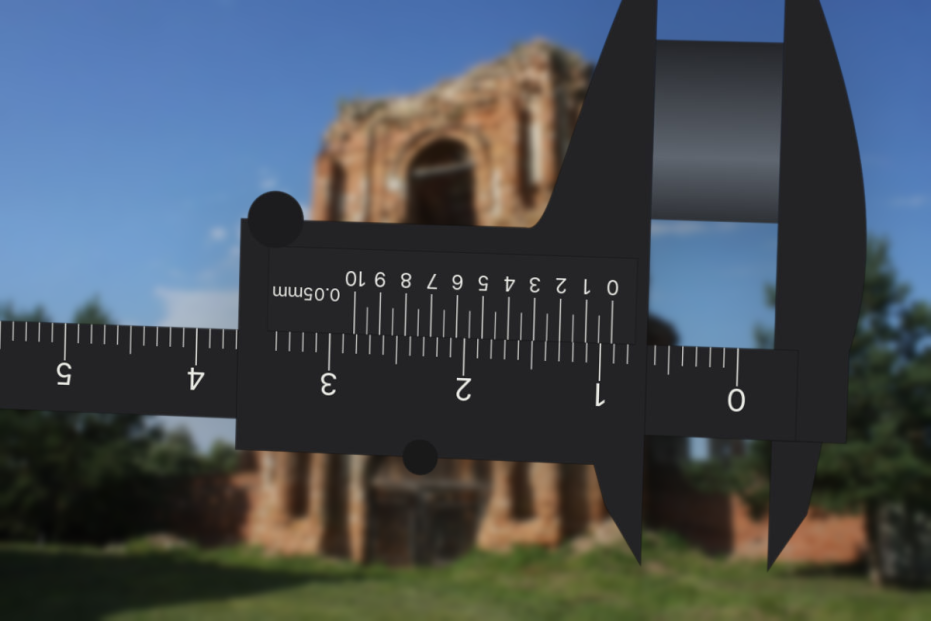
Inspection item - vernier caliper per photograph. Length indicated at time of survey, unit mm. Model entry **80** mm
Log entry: **9.2** mm
